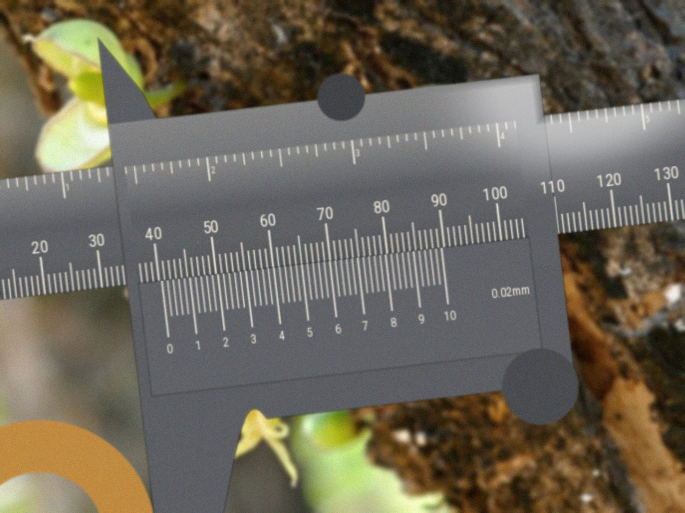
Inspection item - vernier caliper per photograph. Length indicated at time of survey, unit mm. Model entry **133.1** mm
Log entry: **40.5** mm
